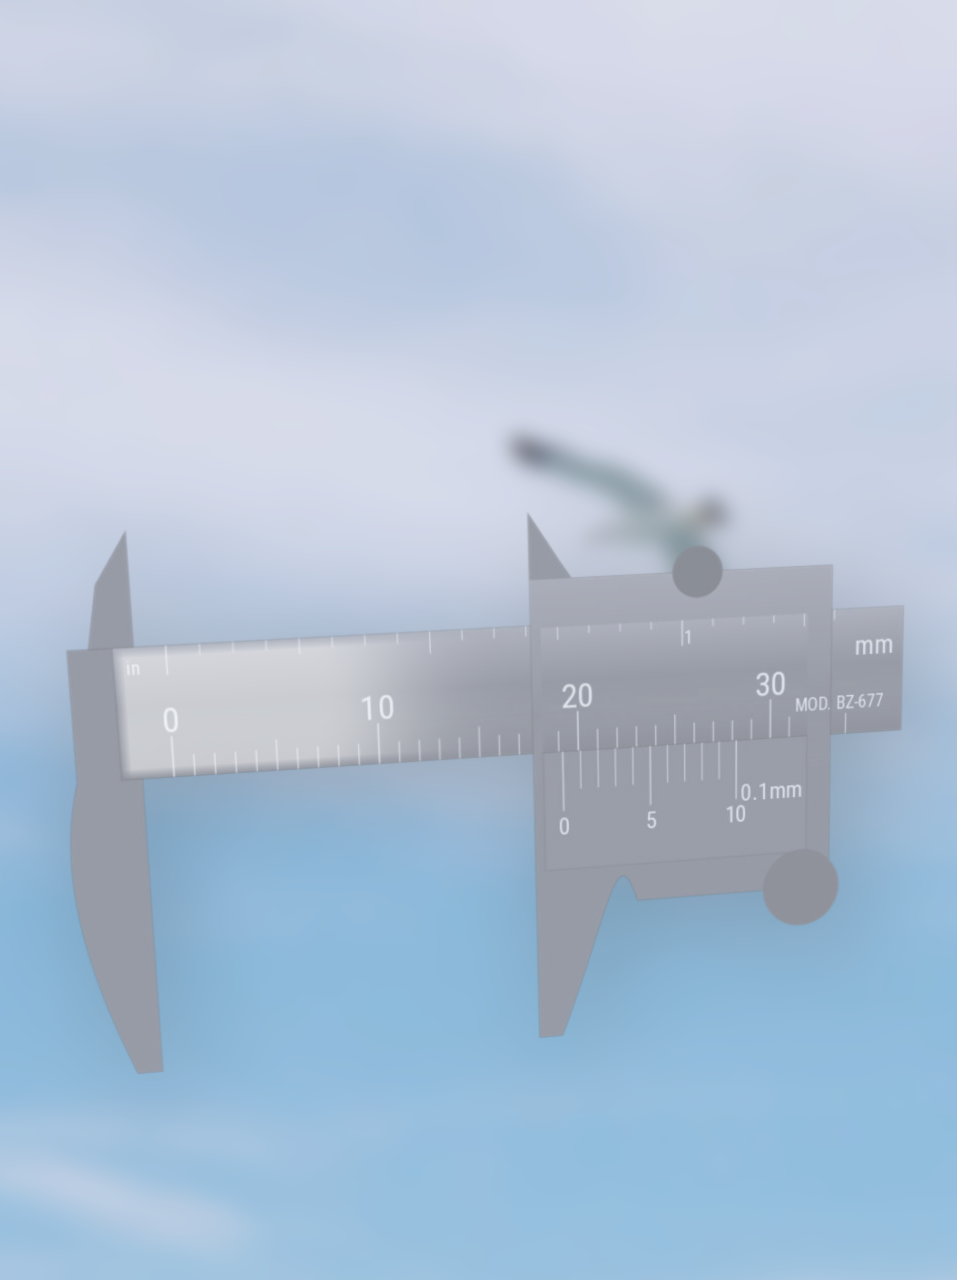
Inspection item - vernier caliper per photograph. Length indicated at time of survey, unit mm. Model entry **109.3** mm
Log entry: **19.2** mm
